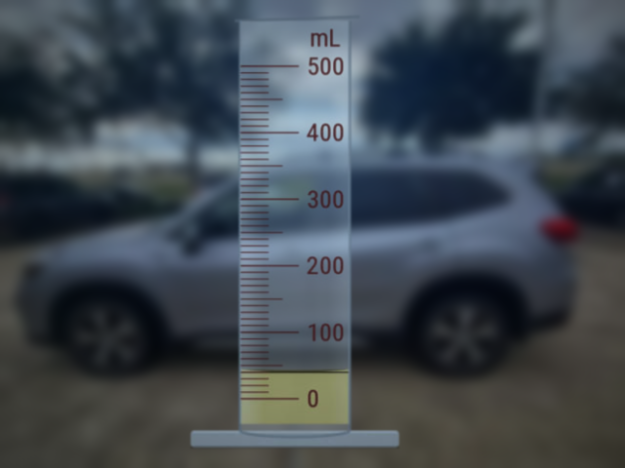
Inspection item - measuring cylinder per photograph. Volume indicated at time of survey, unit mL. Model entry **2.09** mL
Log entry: **40** mL
